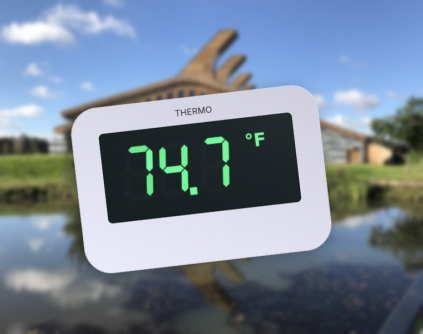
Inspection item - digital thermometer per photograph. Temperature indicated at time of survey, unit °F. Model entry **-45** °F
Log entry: **74.7** °F
